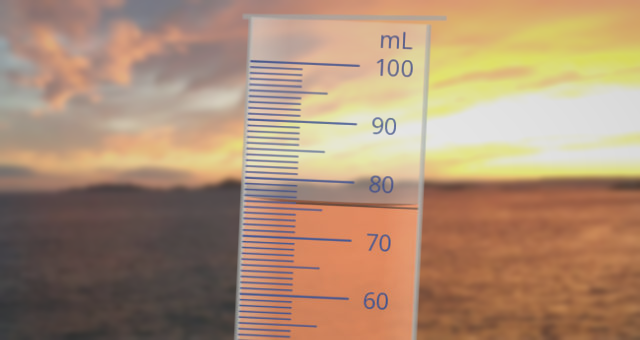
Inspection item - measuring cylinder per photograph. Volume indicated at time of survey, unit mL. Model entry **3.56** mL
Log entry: **76** mL
